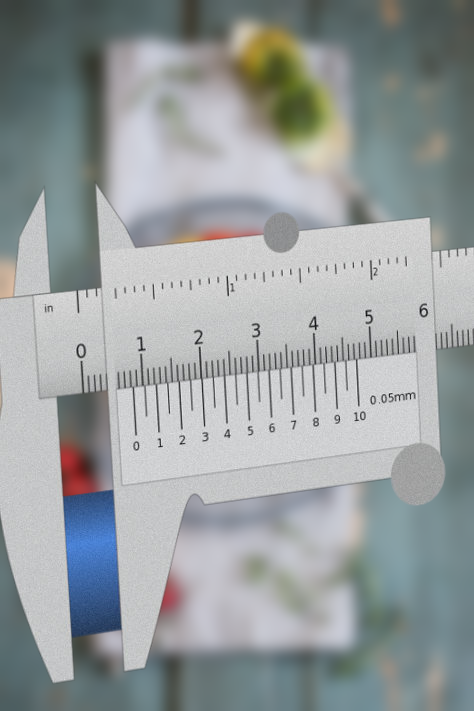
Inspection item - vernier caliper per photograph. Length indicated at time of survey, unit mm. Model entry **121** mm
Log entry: **8.4** mm
